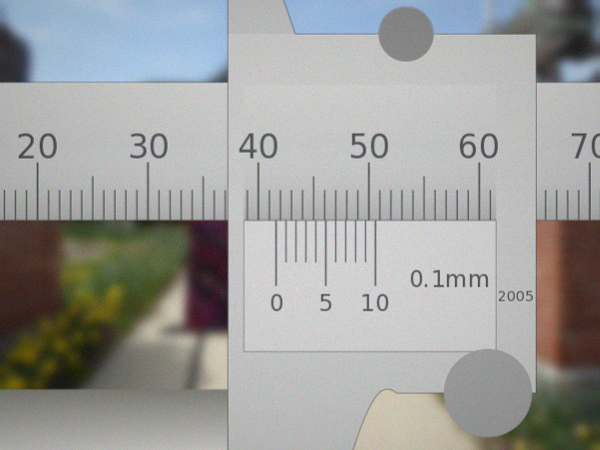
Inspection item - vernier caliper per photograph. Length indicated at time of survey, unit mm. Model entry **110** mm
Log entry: **41.6** mm
